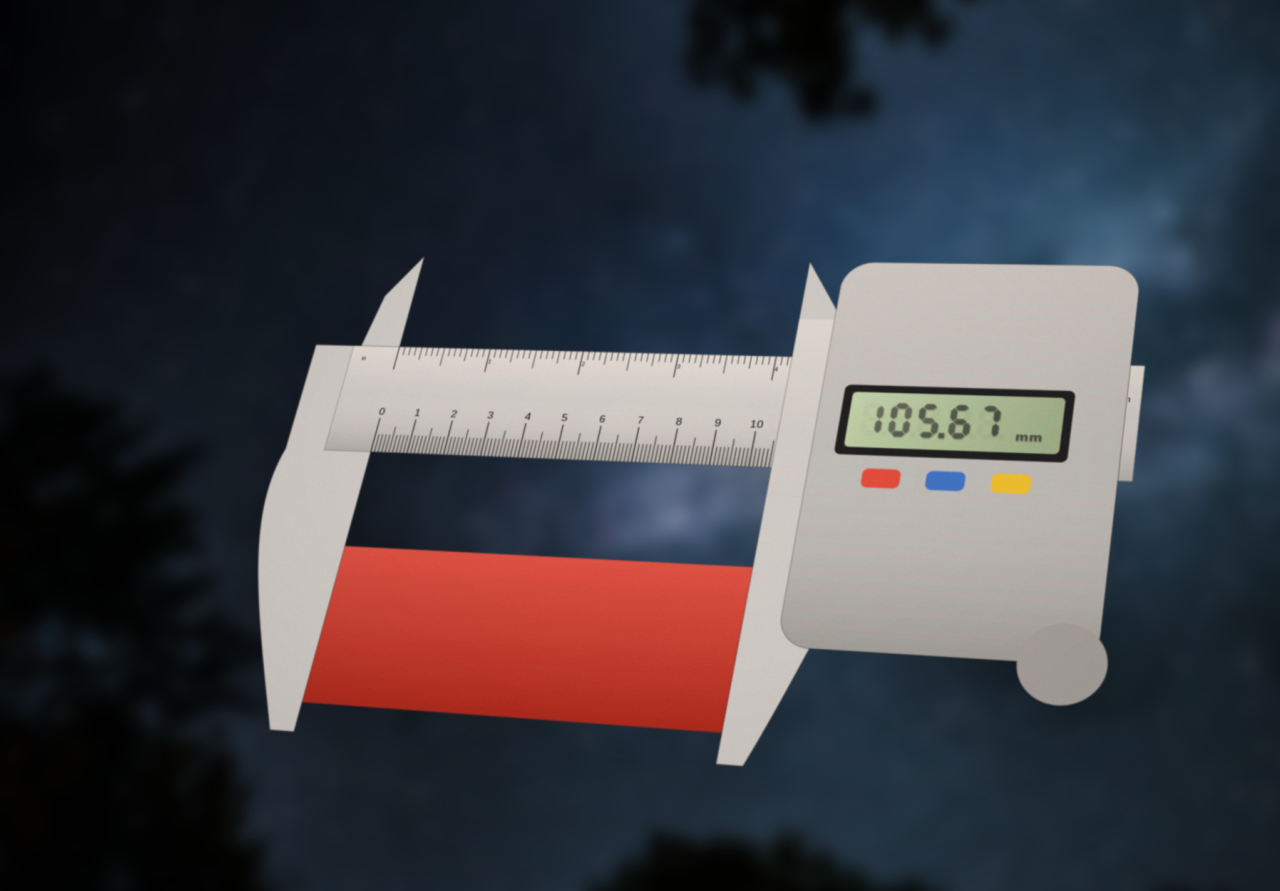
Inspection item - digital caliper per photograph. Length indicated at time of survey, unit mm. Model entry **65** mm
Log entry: **105.67** mm
